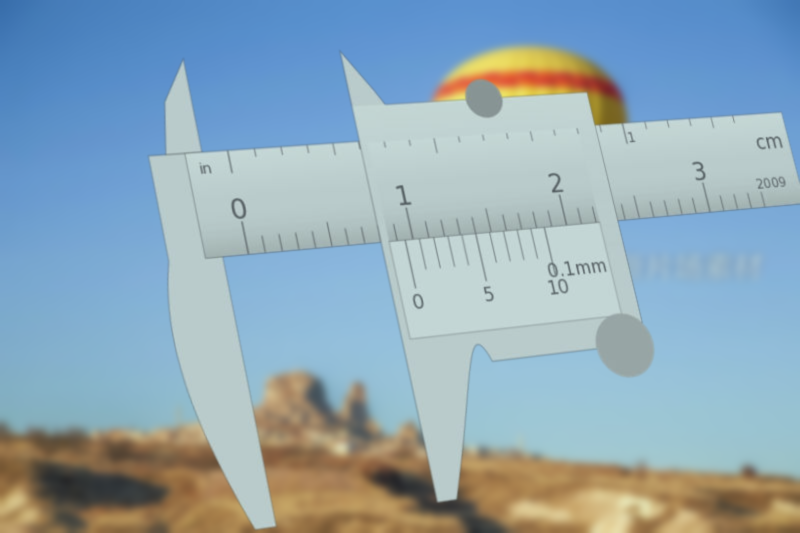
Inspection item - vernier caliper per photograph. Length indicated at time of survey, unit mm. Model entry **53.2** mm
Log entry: **9.5** mm
